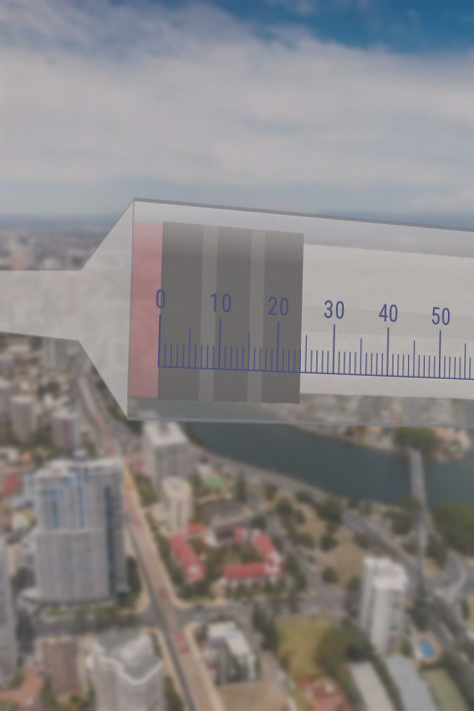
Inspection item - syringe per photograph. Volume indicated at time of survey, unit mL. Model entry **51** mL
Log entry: **0** mL
